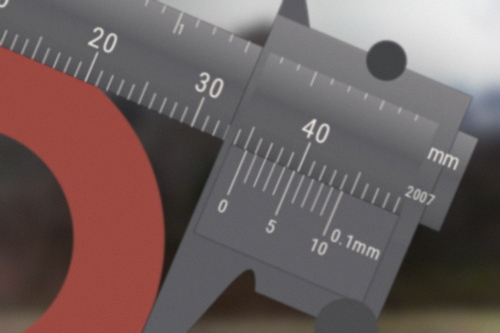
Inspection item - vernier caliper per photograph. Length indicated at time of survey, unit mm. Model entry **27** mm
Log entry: **35.2** mm
